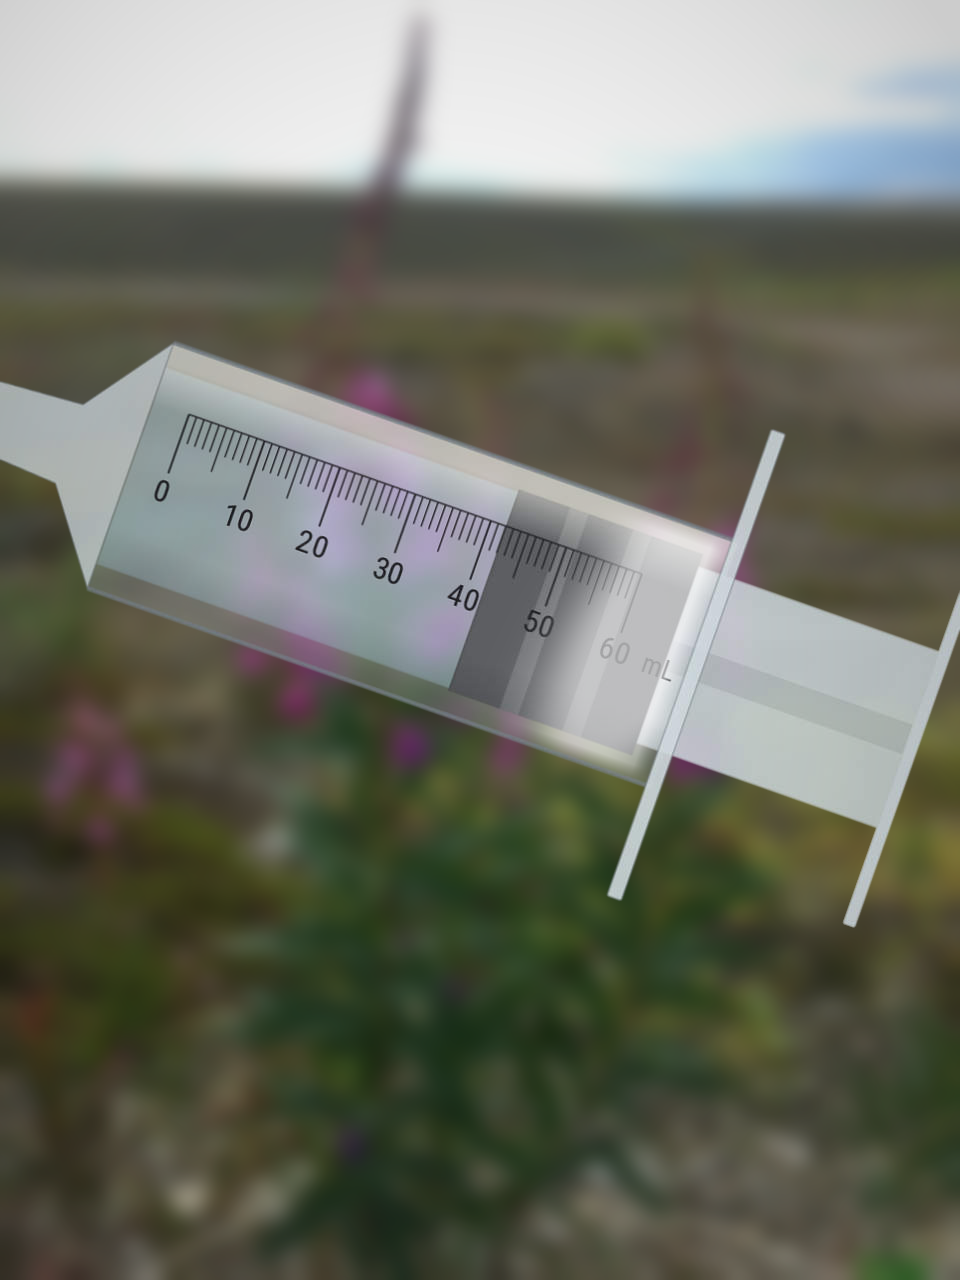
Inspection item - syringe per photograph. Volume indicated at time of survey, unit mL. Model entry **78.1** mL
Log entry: **42** mL
